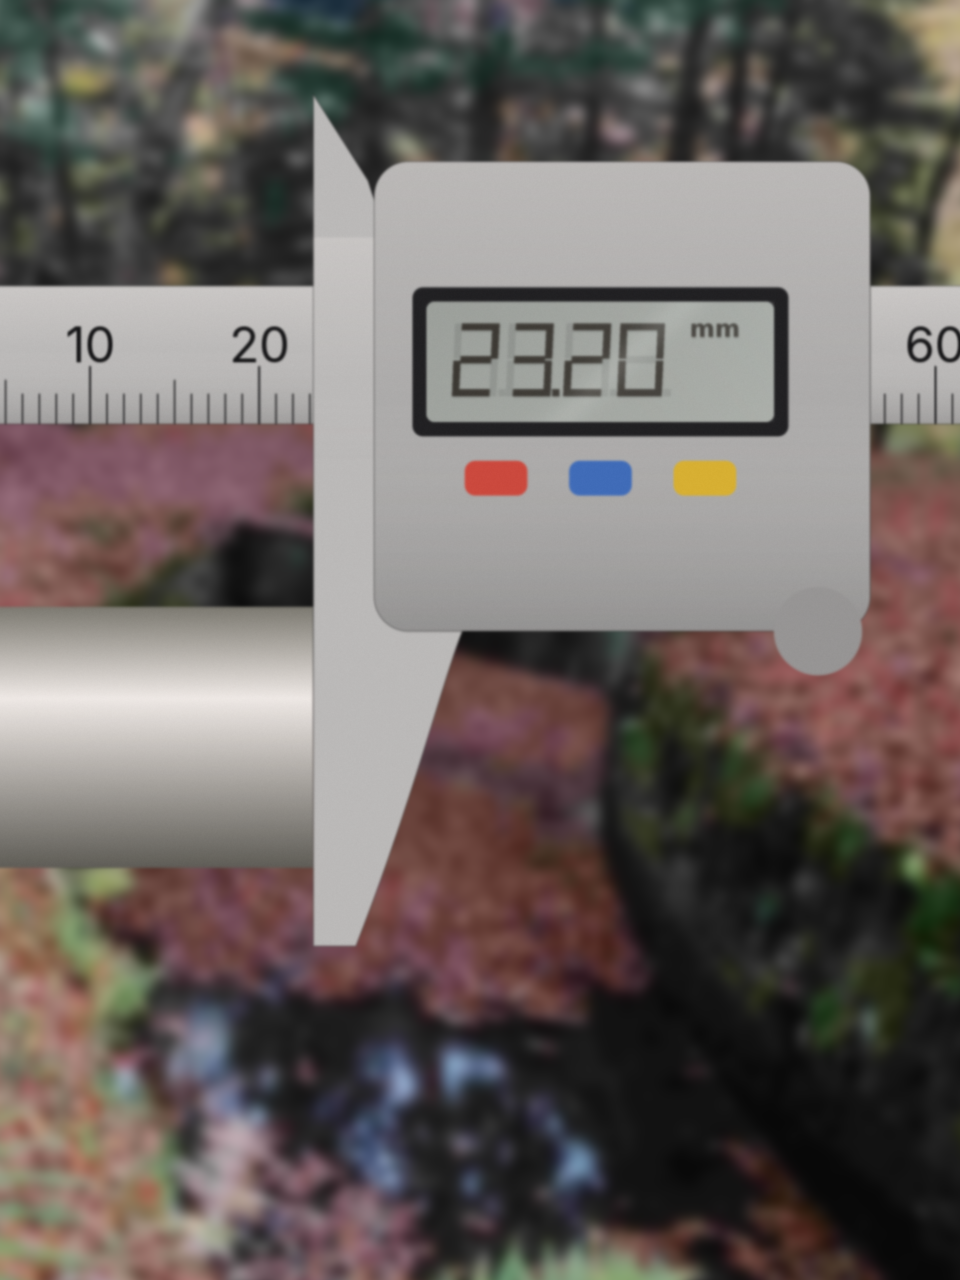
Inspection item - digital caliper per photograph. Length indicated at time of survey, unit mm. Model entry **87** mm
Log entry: **23.20** mm
